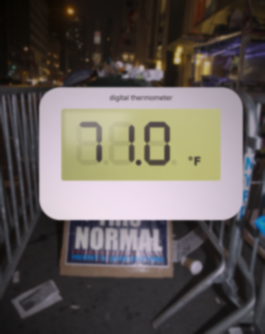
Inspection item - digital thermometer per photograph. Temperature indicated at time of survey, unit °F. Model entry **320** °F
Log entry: **71.0** °F
